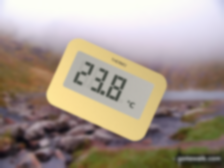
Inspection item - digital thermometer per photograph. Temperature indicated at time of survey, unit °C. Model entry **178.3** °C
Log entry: **23.8** °C
